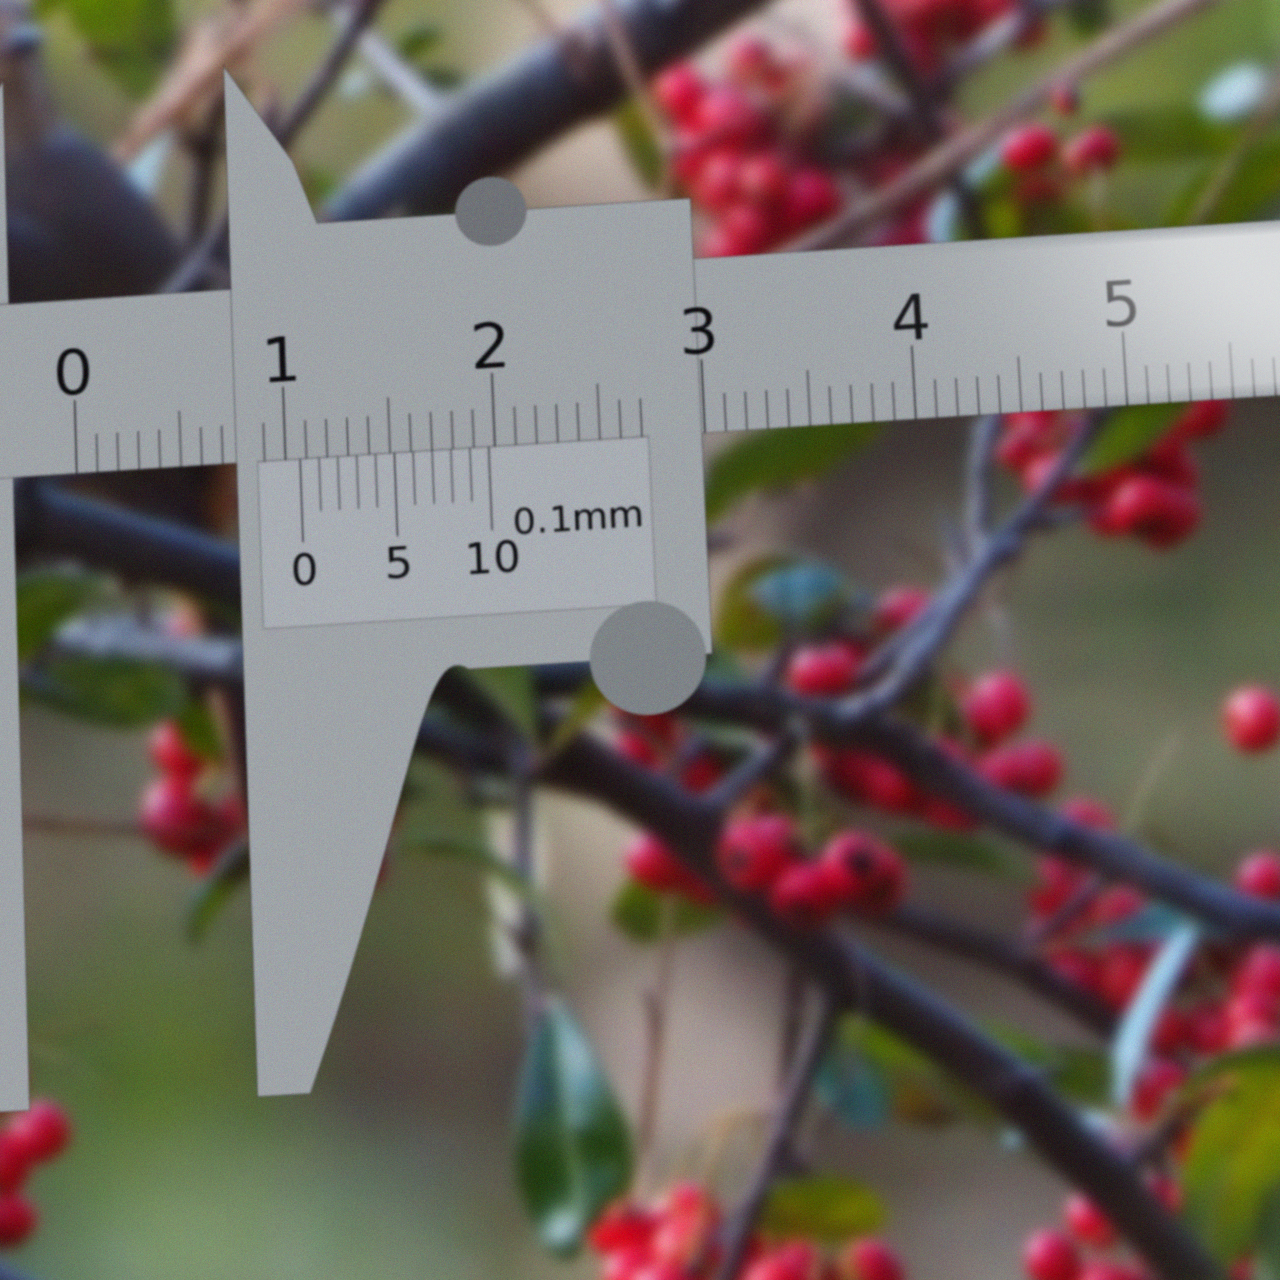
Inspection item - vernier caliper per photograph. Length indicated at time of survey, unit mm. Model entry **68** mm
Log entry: **10.7** mm
